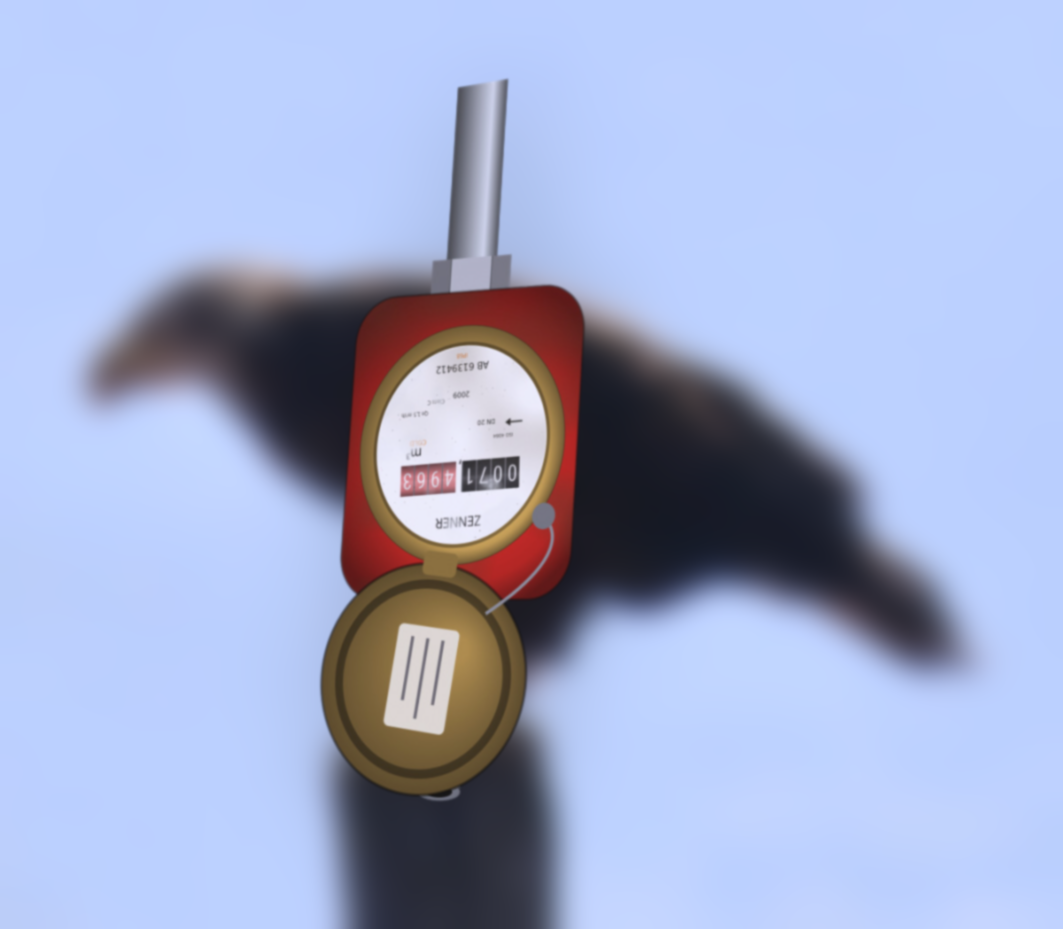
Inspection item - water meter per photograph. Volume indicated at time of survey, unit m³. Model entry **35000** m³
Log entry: **71.4963** m³
